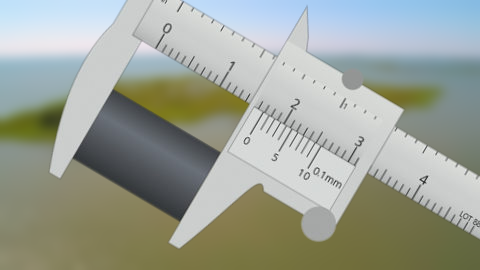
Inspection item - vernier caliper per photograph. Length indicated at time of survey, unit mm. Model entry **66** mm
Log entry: **16.8** mm
